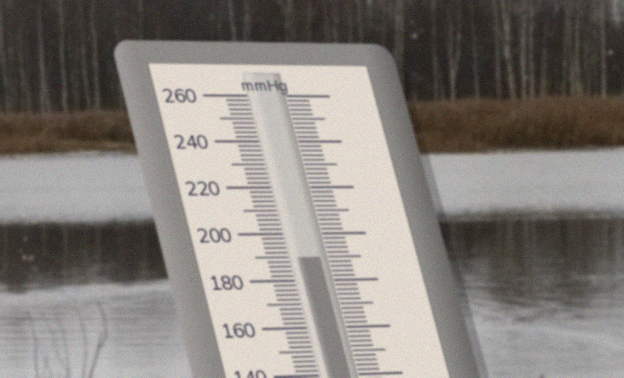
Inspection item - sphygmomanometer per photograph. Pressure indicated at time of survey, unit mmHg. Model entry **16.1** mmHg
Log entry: **190** mmHg
